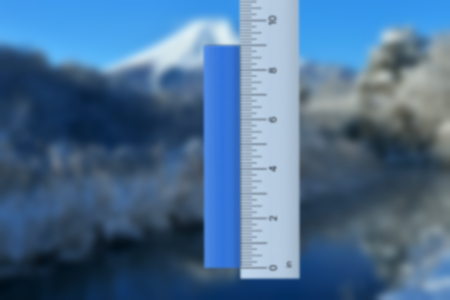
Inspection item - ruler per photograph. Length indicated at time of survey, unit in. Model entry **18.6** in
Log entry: **9** in
